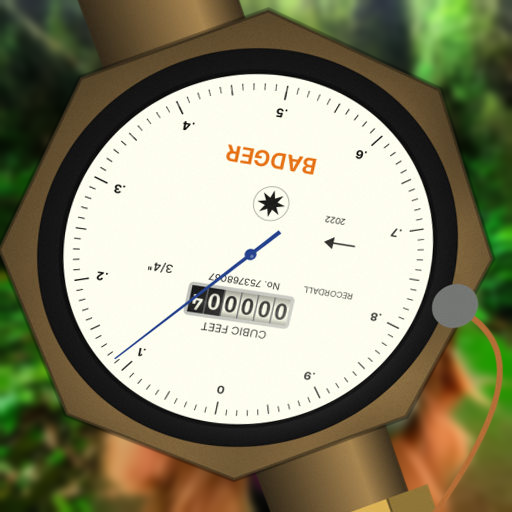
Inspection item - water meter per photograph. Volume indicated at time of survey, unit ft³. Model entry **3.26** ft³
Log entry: **4.11** ft³
